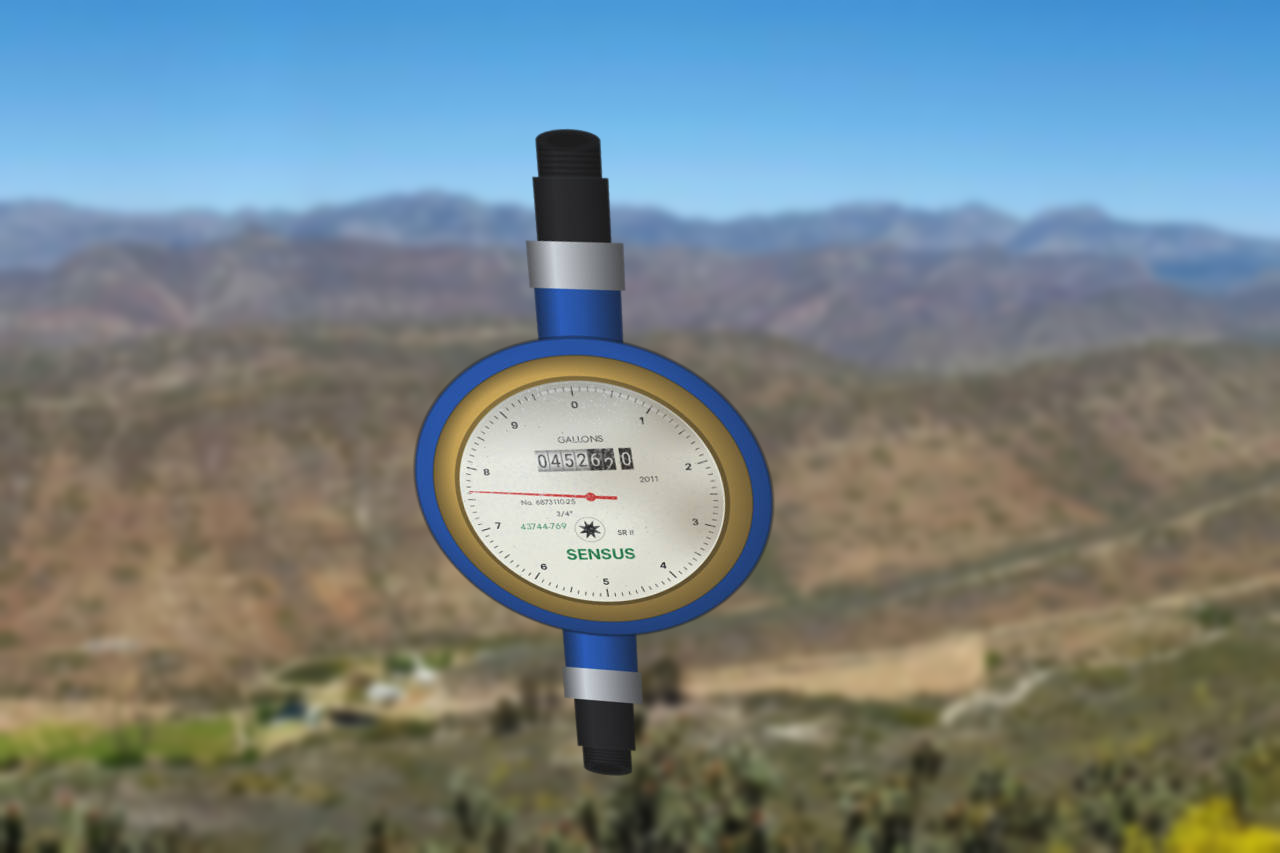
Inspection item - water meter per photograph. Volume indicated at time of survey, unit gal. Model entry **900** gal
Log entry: **452617.6** gal
